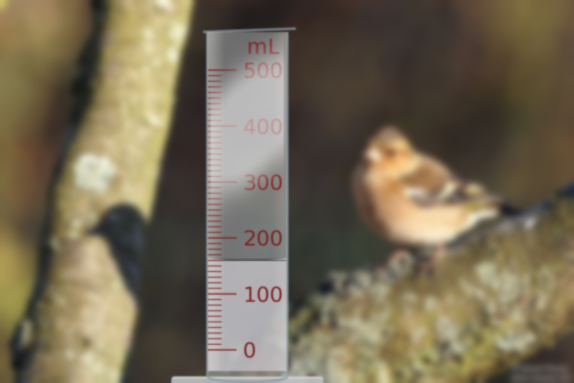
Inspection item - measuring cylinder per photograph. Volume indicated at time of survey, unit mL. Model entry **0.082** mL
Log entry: **160** mL
